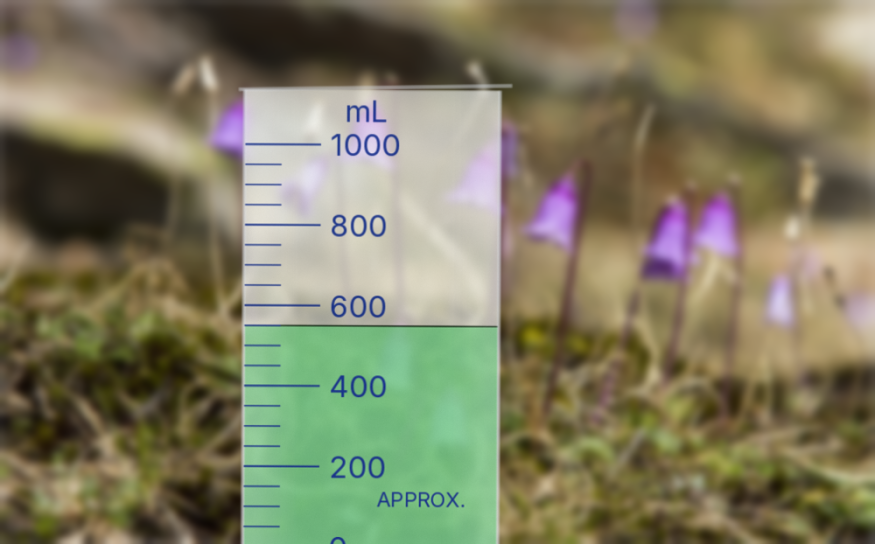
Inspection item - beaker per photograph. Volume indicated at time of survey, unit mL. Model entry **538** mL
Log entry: **550** mL
